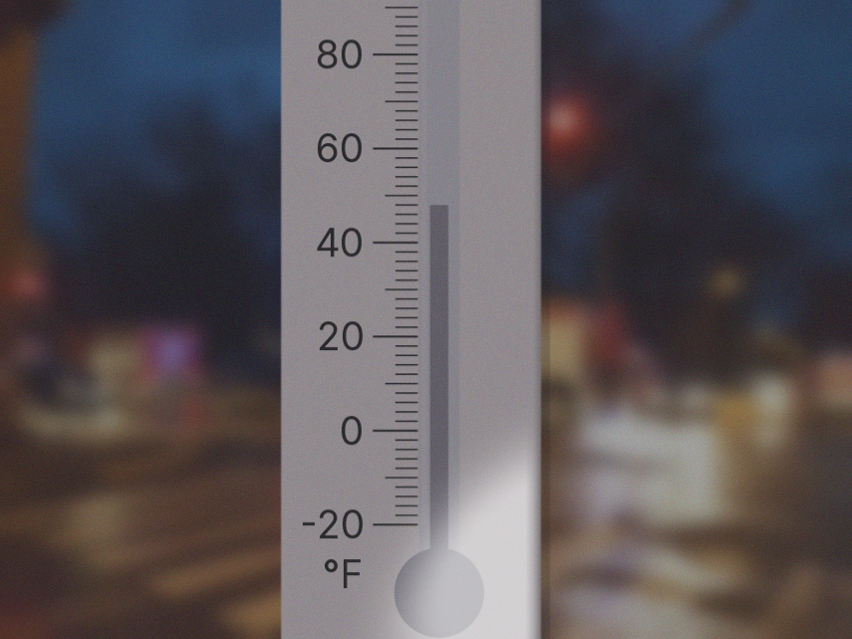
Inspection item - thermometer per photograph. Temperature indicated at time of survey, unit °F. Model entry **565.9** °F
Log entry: **48** °F
